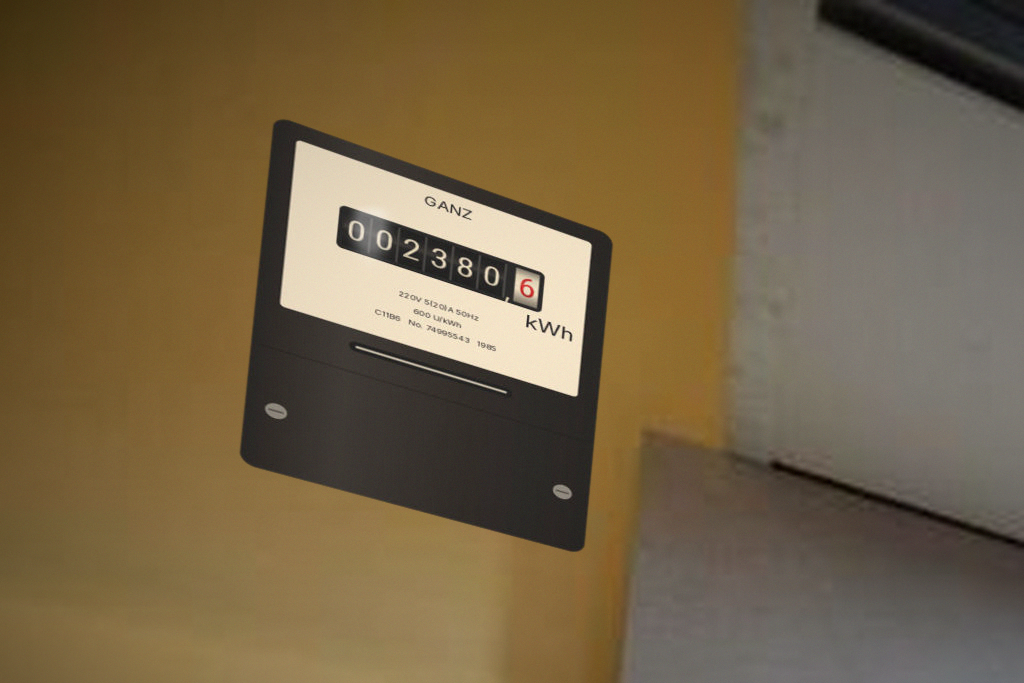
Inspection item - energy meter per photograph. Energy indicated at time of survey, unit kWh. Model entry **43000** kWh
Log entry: **2380.6** kWh
